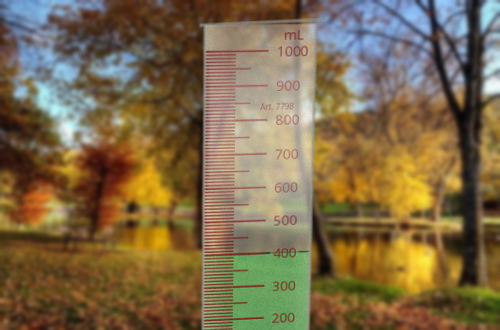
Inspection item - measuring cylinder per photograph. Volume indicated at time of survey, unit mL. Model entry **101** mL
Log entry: **400** mL
